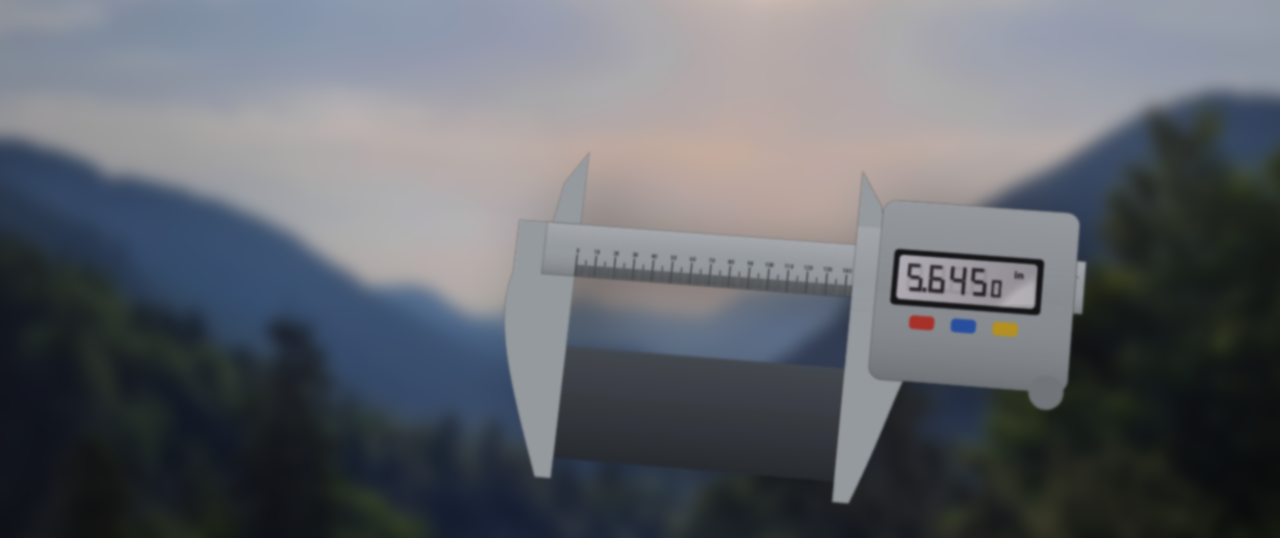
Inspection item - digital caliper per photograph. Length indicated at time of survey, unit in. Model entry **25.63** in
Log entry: **5.6450** in
